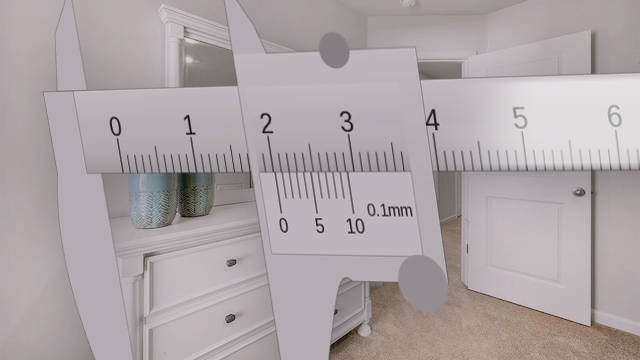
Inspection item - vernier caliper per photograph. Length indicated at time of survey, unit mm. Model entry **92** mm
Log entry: **20.2** mm
